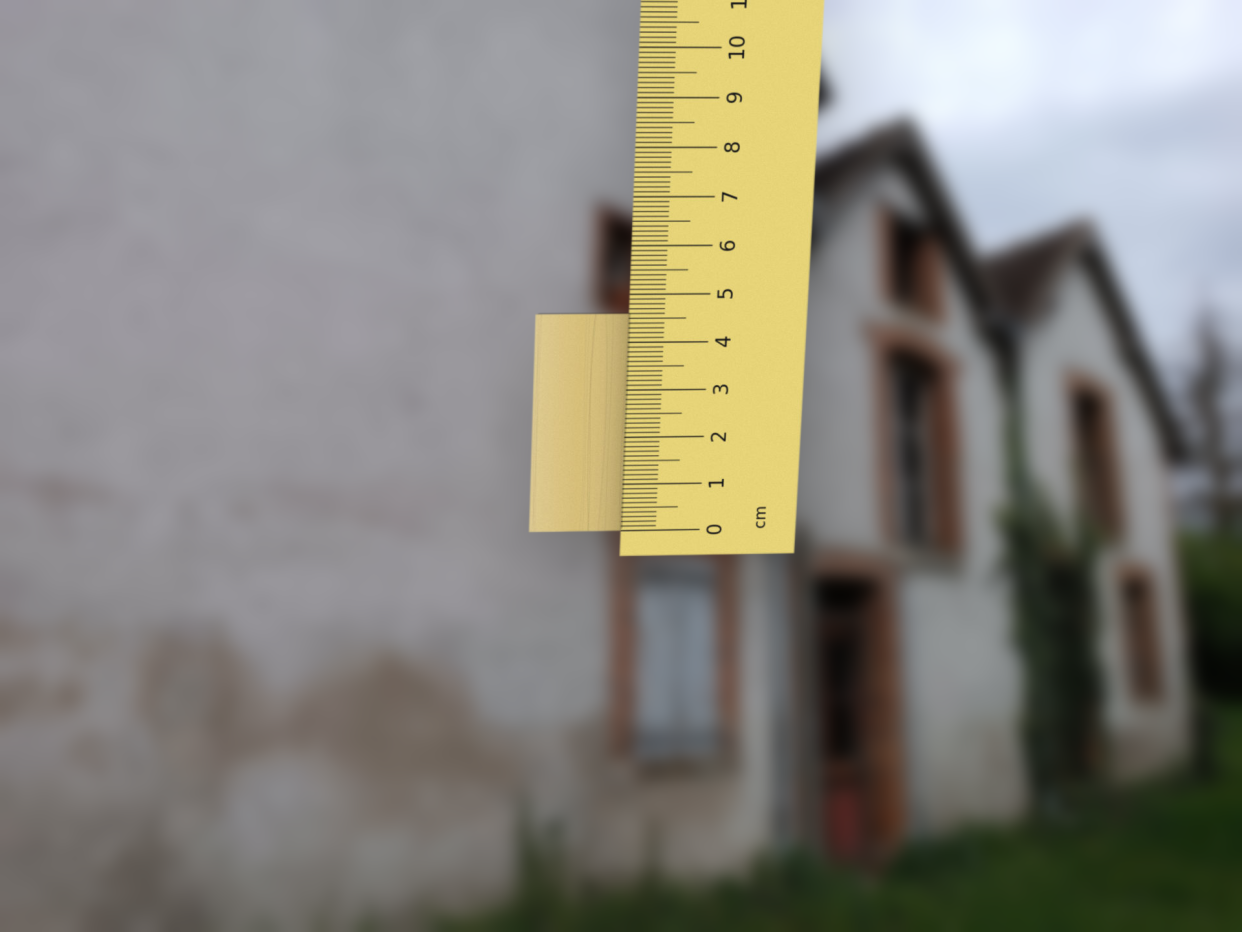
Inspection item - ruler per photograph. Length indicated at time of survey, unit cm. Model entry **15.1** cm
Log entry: **4.6** cm
